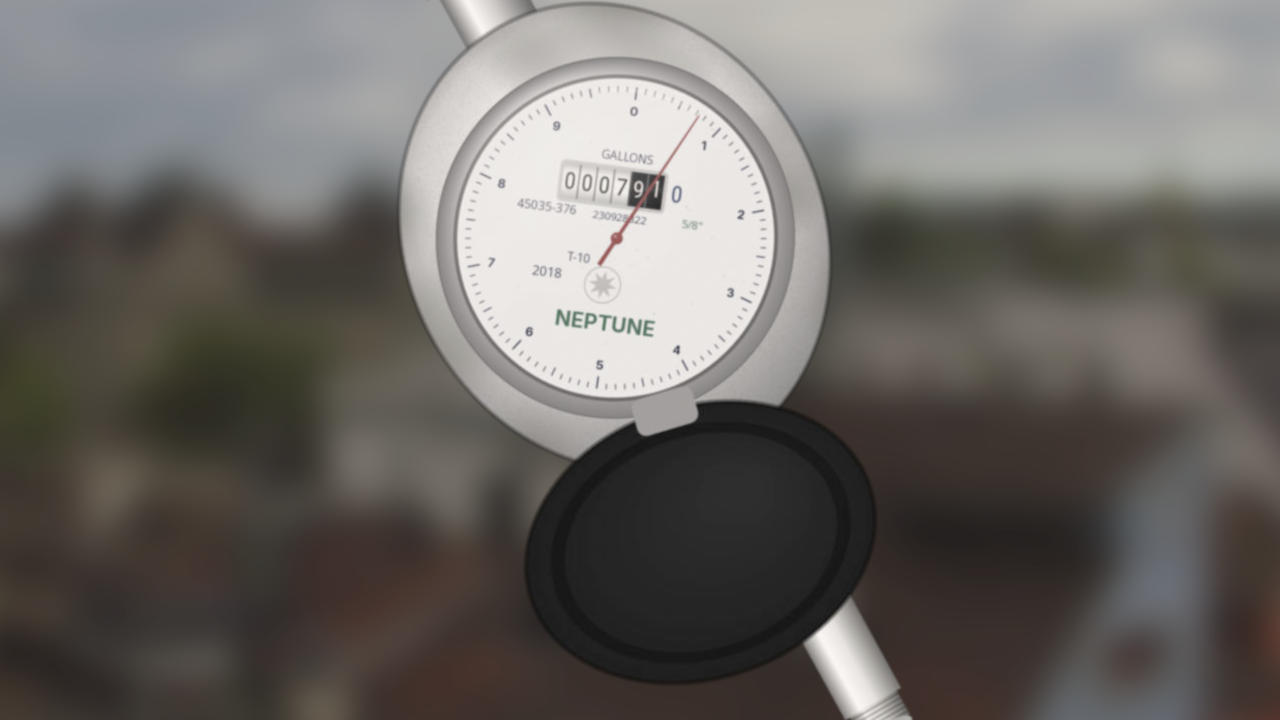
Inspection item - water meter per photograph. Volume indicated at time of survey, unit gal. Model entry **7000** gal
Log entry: **7910.7** gal
